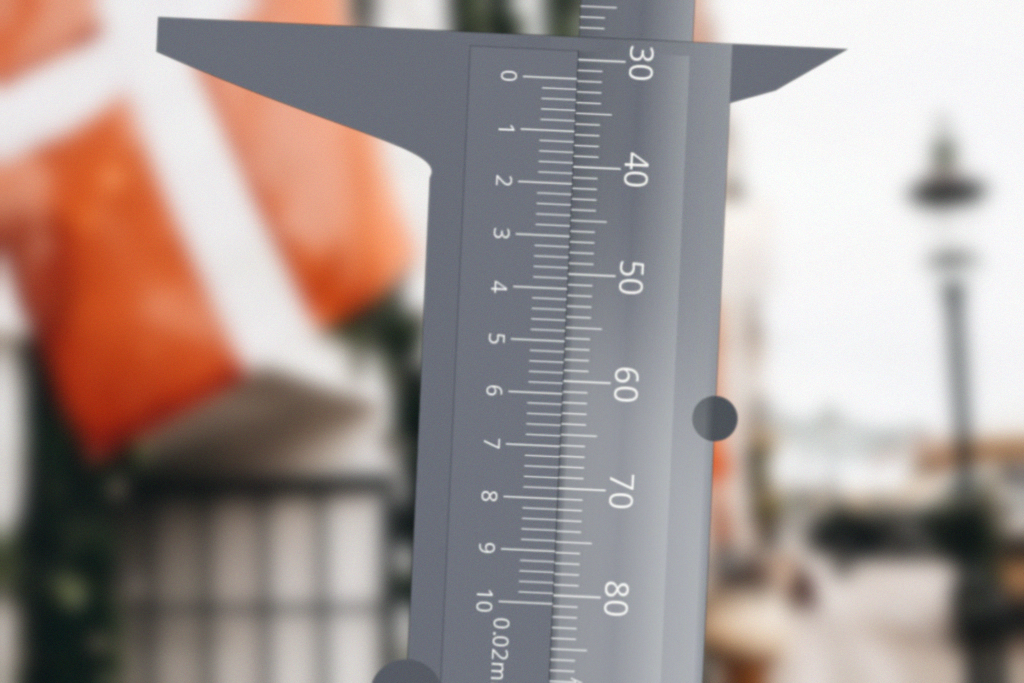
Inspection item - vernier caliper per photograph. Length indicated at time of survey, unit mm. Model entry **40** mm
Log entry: **31.8** mm
